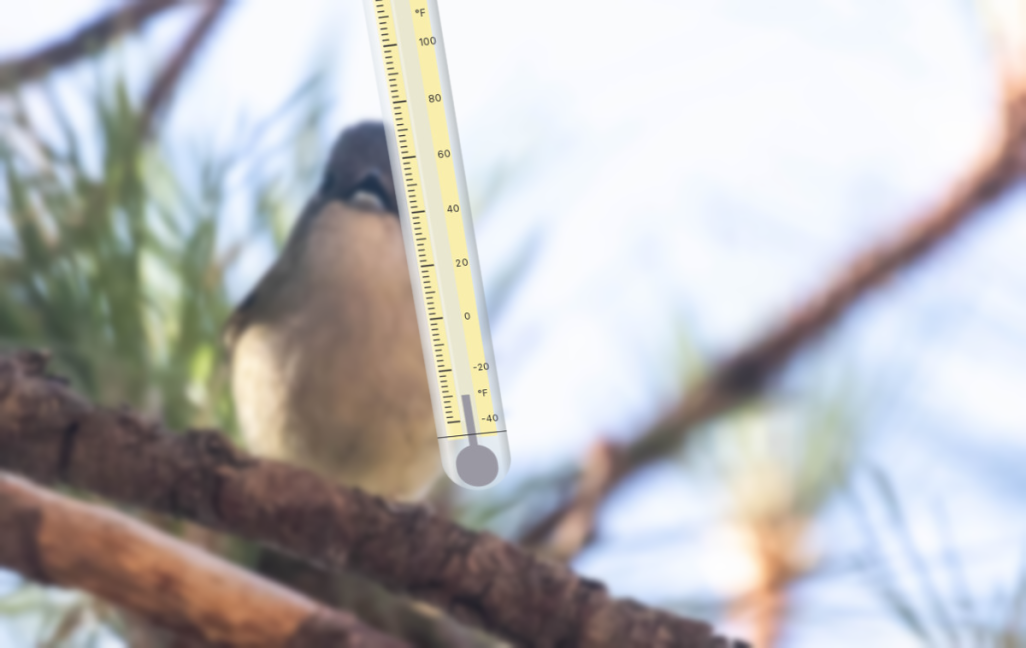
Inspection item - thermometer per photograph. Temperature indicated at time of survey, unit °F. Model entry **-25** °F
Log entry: **-30** °F
